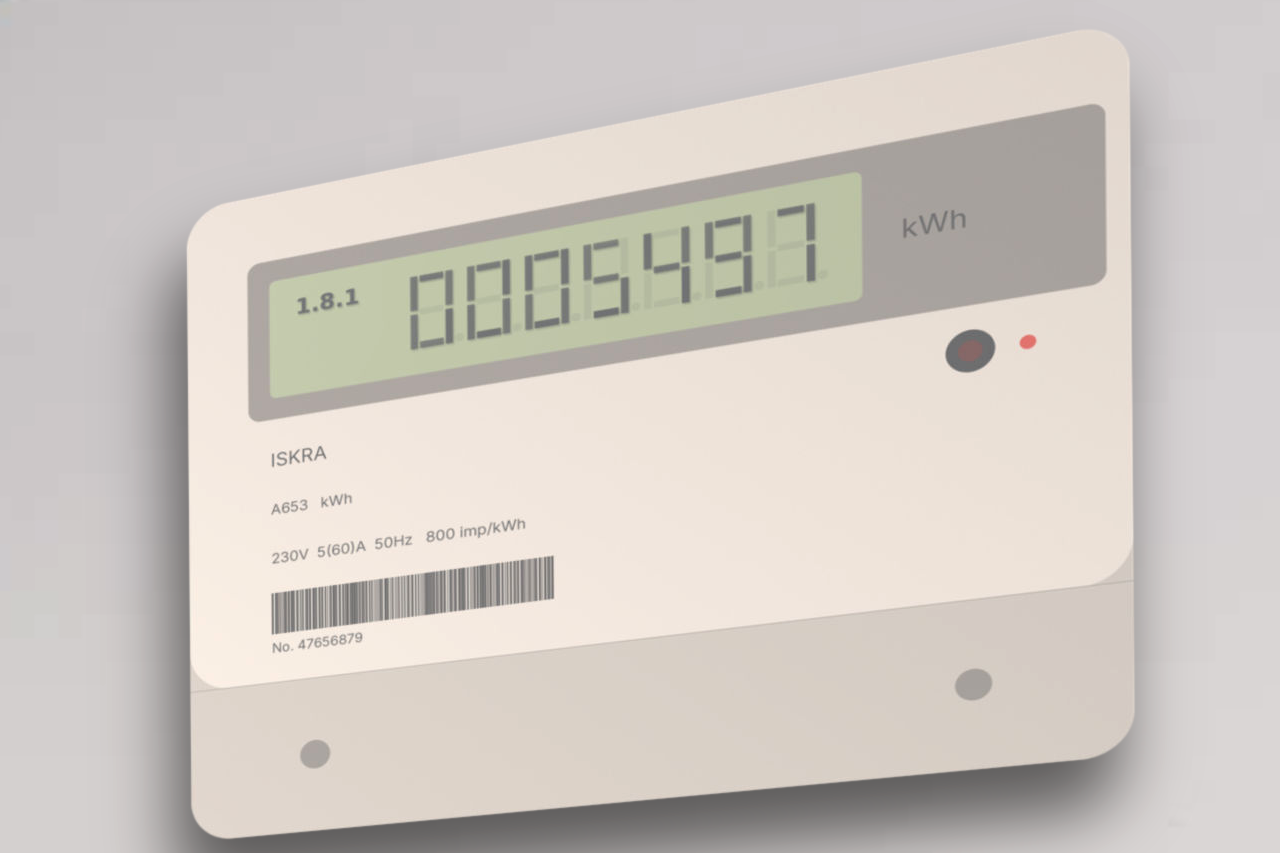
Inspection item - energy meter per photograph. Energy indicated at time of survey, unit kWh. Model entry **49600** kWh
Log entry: **5497** kWh
